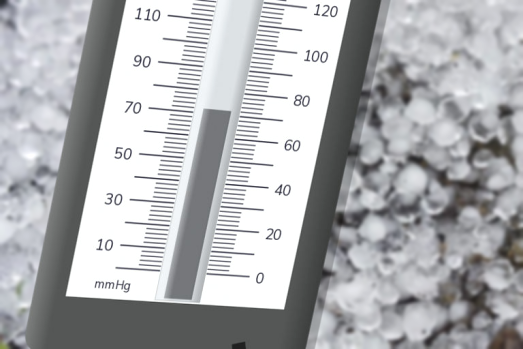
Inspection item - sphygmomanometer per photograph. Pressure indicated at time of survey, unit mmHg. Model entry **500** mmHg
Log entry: **72** mmHg
